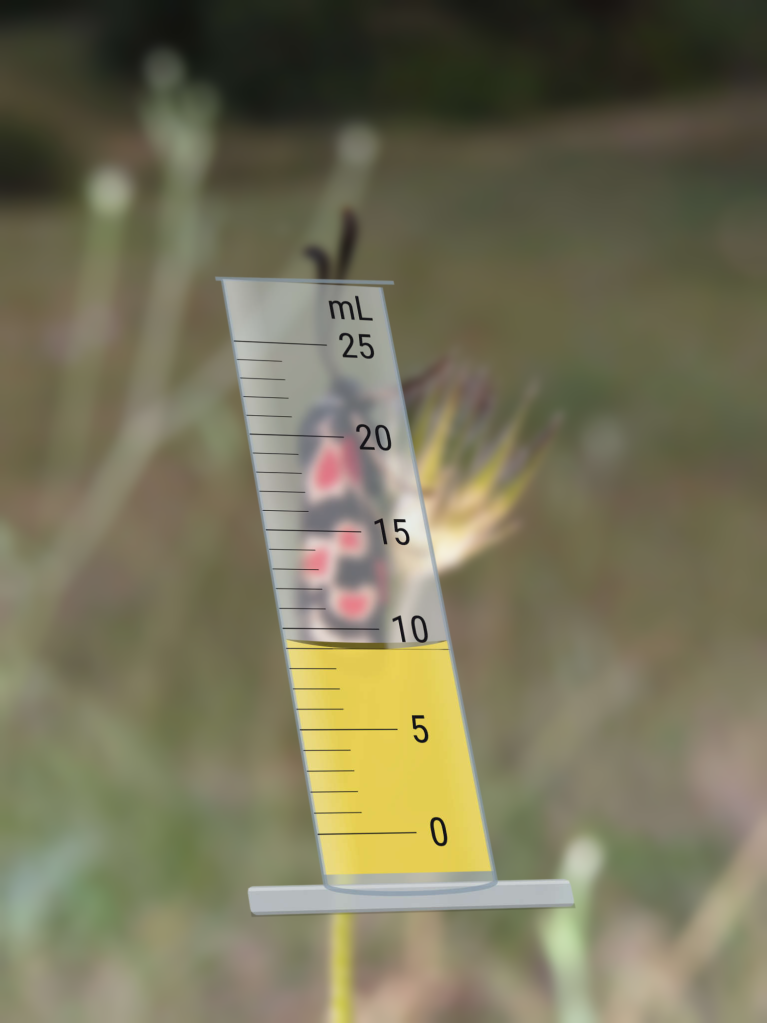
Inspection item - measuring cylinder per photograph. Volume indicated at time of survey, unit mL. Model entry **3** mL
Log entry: **9** mL
